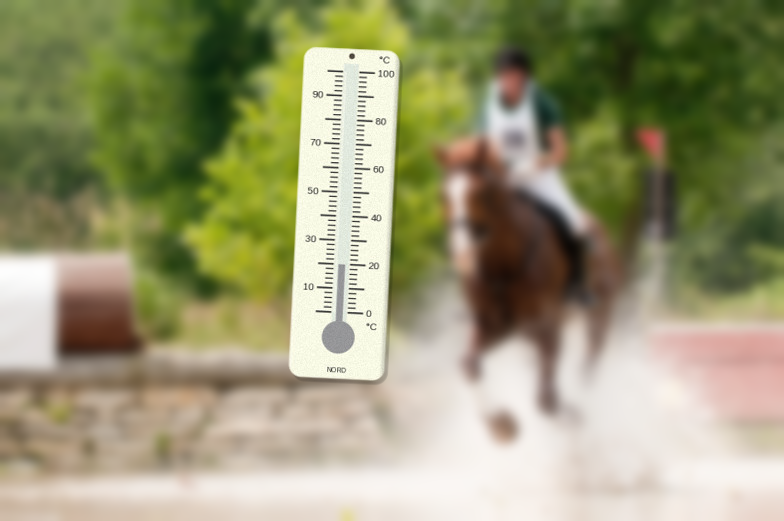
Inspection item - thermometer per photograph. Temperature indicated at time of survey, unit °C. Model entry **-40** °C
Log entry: **20** °C
